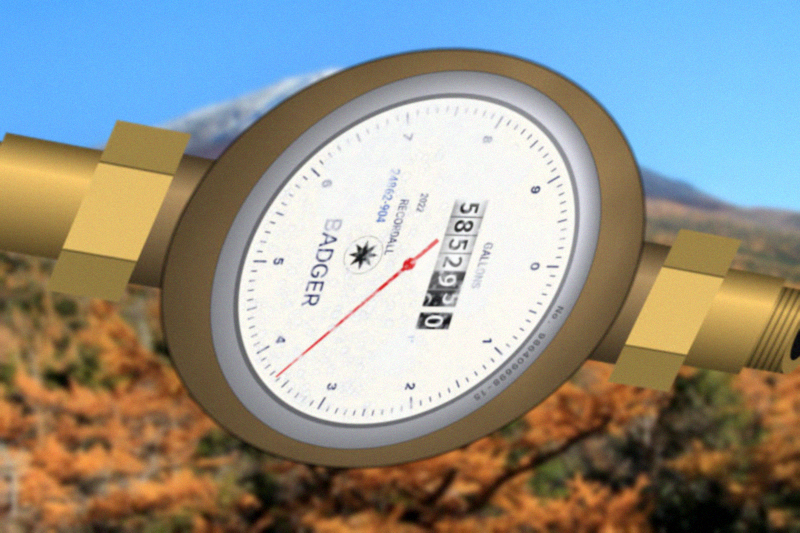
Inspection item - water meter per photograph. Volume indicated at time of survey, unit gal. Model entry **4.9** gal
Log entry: **5852953.6** gal
